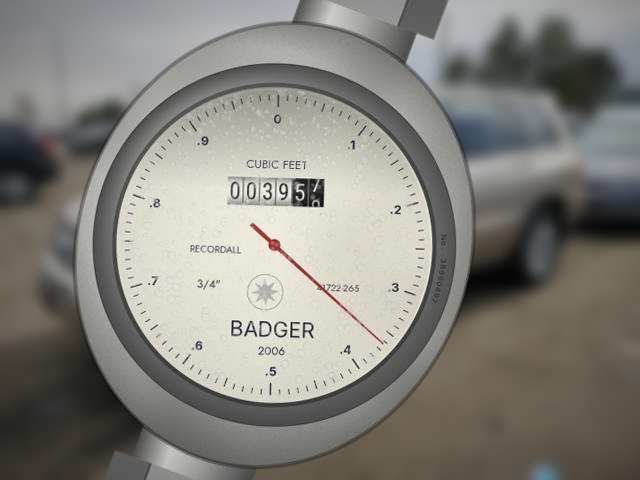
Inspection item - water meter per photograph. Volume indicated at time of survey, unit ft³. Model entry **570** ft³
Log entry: **3957.36** ft³
